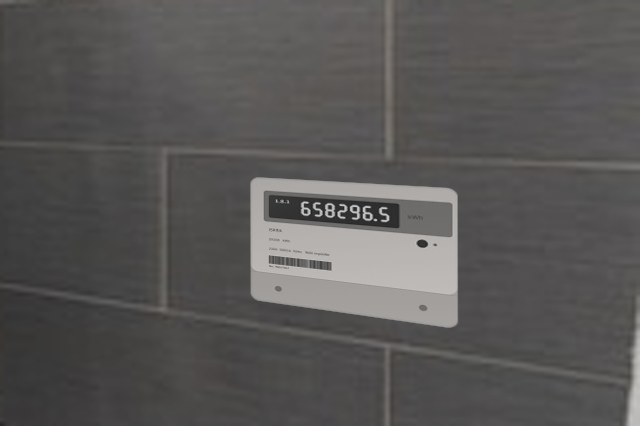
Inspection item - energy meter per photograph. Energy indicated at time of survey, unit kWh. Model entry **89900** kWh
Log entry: **658296.5** kWh
